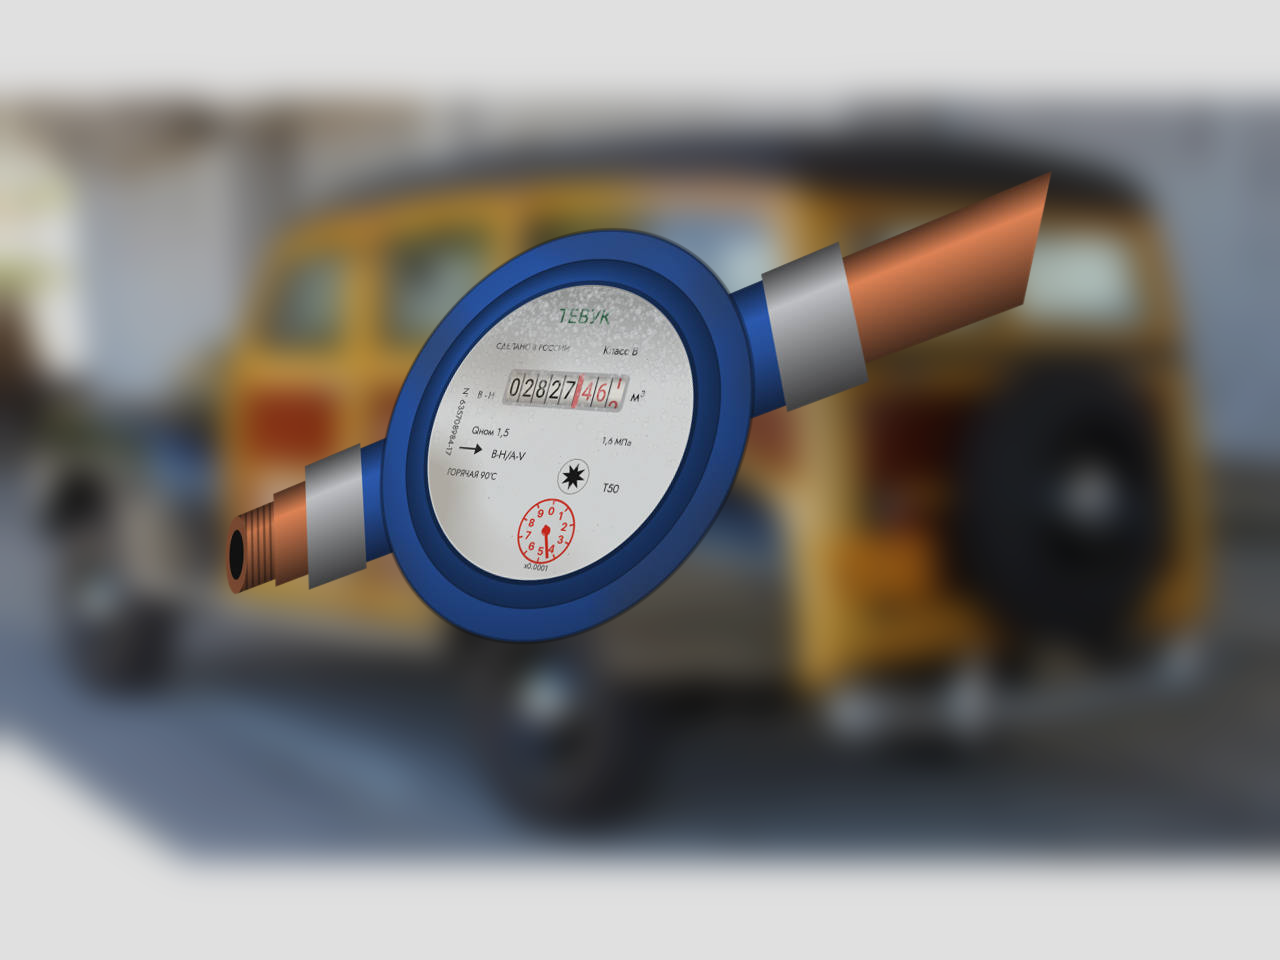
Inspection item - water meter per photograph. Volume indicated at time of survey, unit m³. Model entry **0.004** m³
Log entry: **2827.4614** m³
